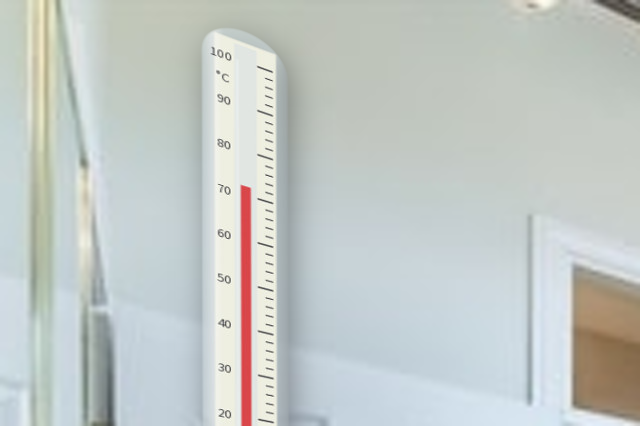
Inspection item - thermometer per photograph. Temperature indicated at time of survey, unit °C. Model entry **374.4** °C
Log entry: **72** °C
